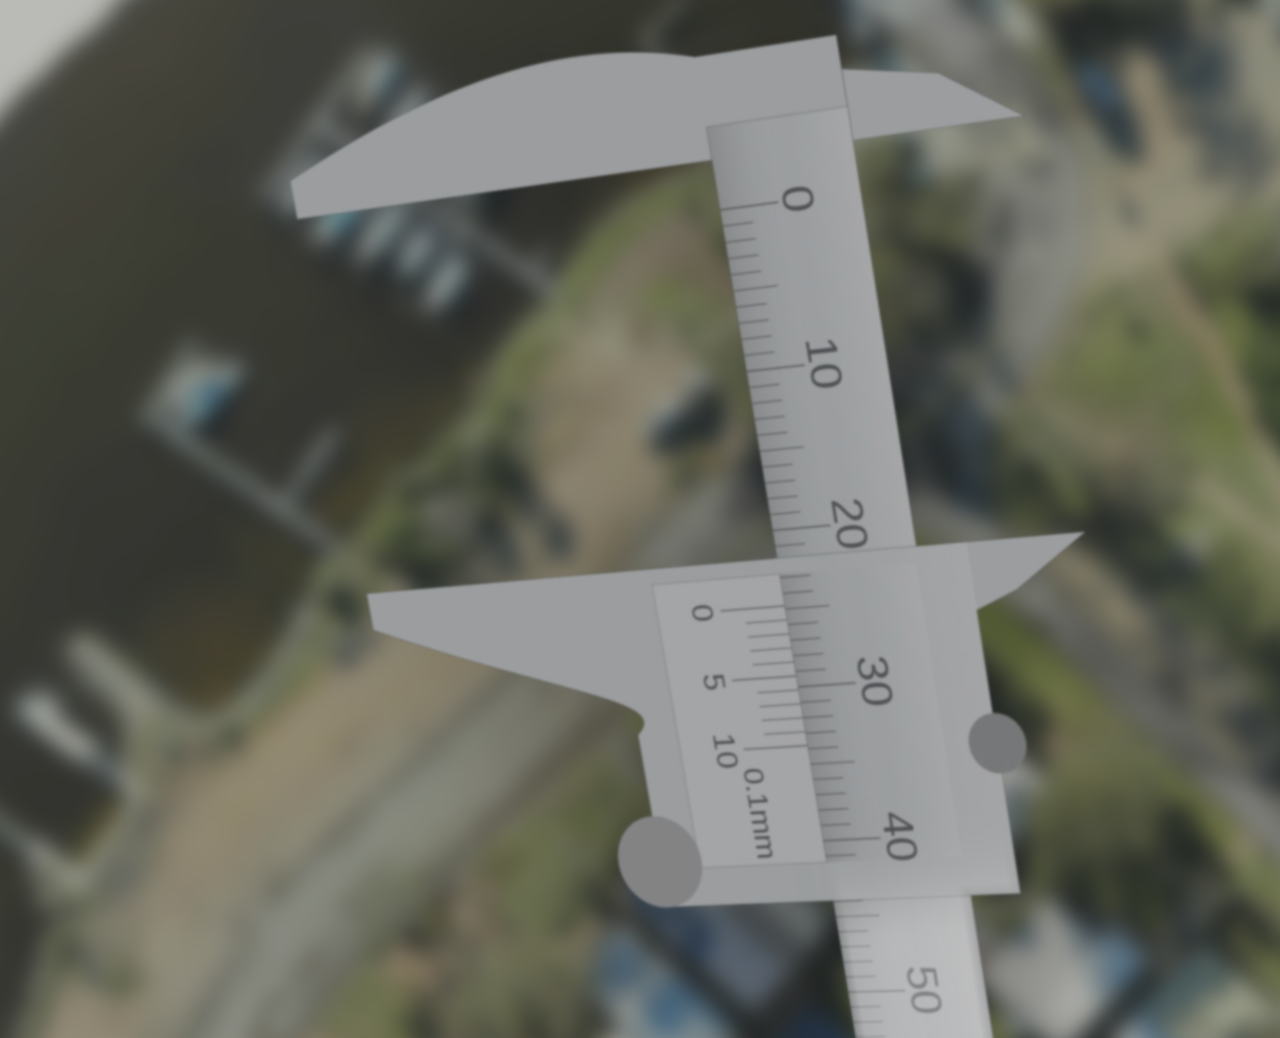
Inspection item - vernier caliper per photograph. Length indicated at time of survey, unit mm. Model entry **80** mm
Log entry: **24.8** mm
